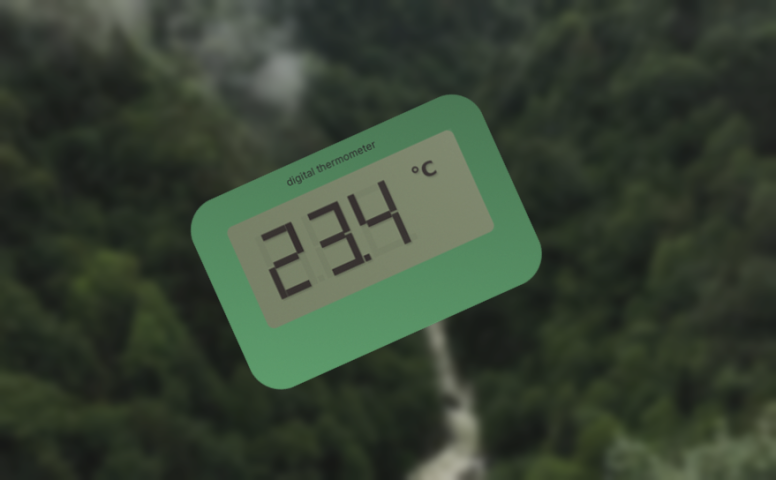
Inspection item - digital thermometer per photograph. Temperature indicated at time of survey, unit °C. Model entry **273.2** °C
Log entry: **23.4** °C
